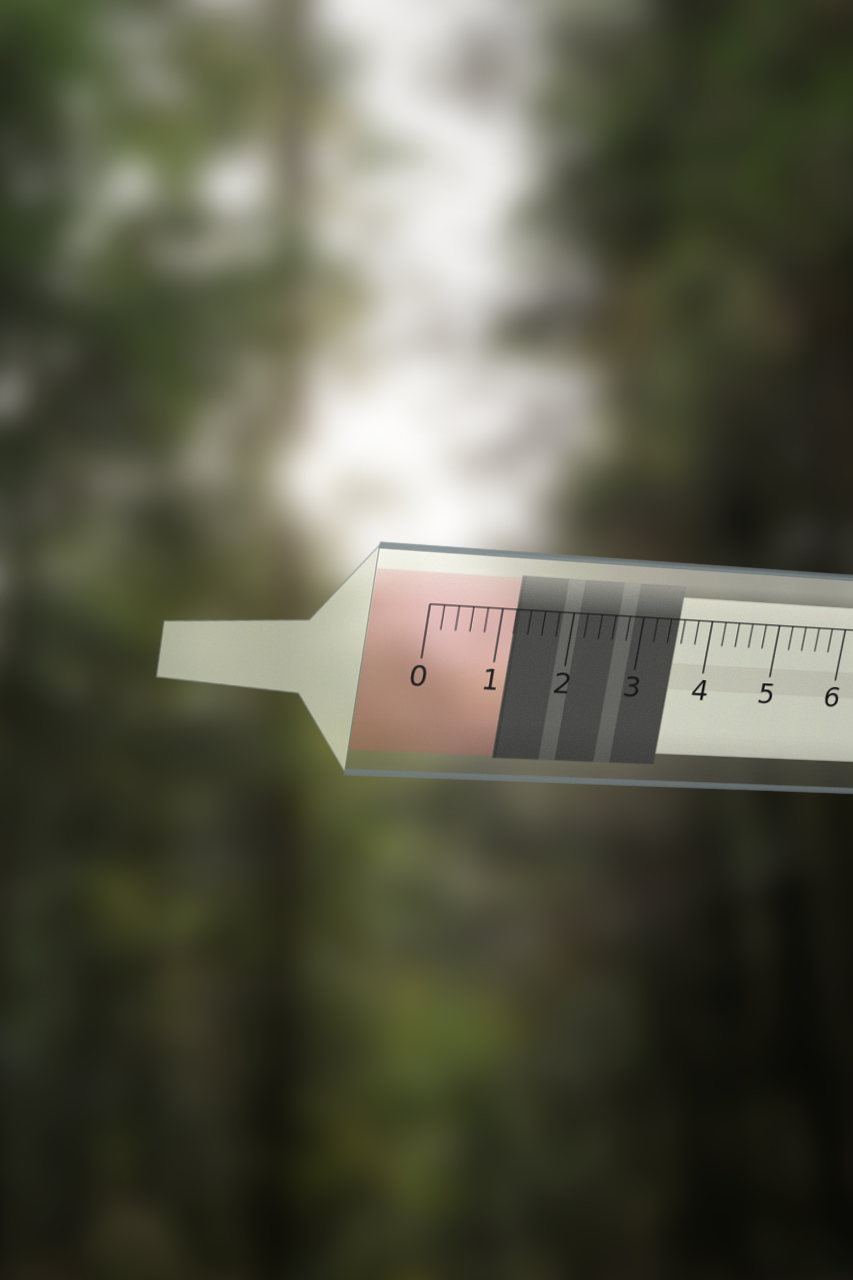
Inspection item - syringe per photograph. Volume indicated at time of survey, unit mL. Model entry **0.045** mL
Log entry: **1.2** mL
